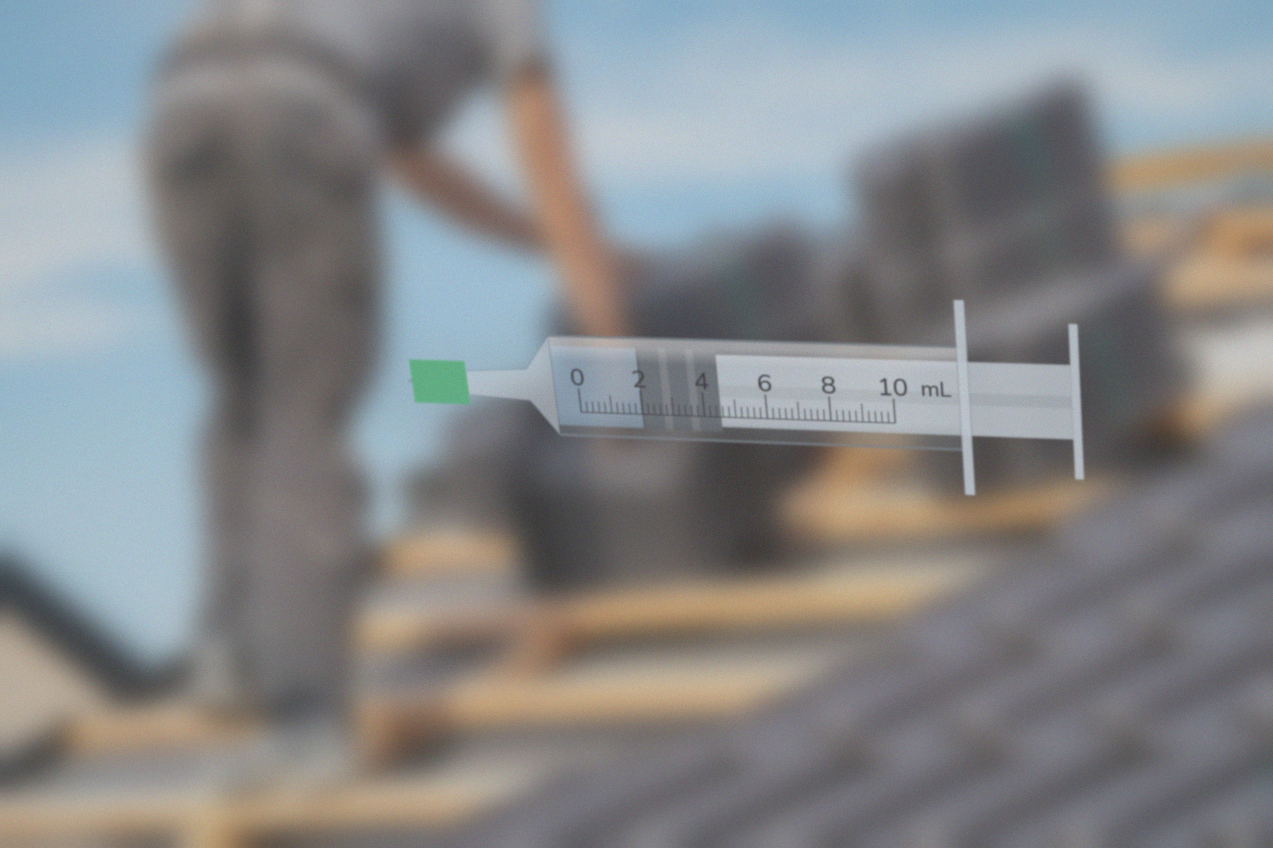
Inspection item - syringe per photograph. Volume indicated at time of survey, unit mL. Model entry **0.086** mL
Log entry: **2** mL
